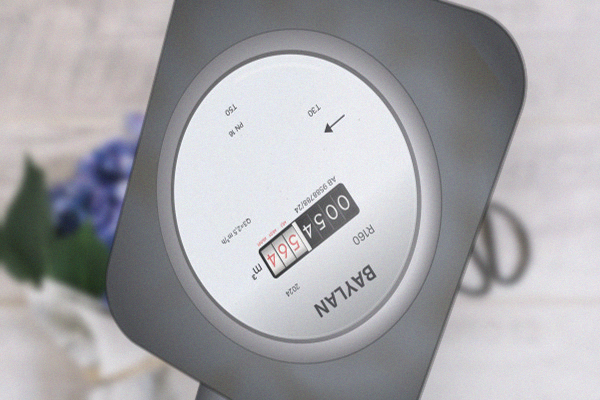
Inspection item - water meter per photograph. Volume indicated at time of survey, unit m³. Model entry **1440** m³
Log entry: **54.564** m³
